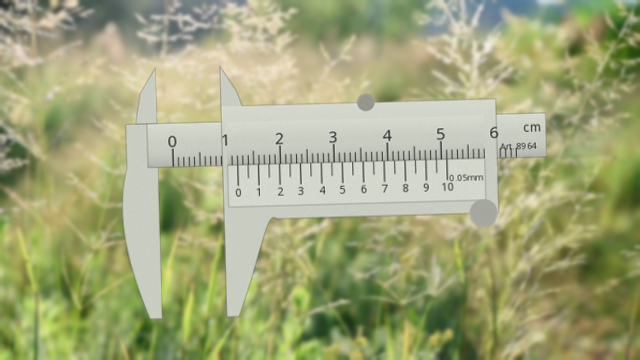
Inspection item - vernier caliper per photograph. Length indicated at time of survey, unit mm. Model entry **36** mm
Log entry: **12.0** mm
